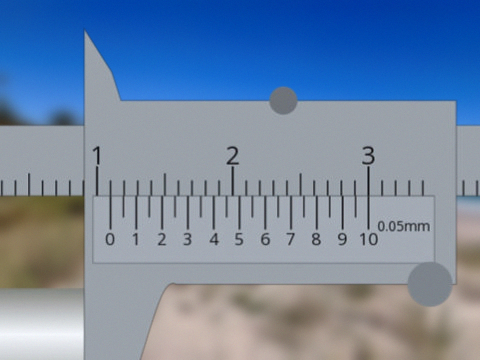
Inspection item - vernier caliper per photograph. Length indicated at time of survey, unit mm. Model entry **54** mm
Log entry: **11.0** mm
